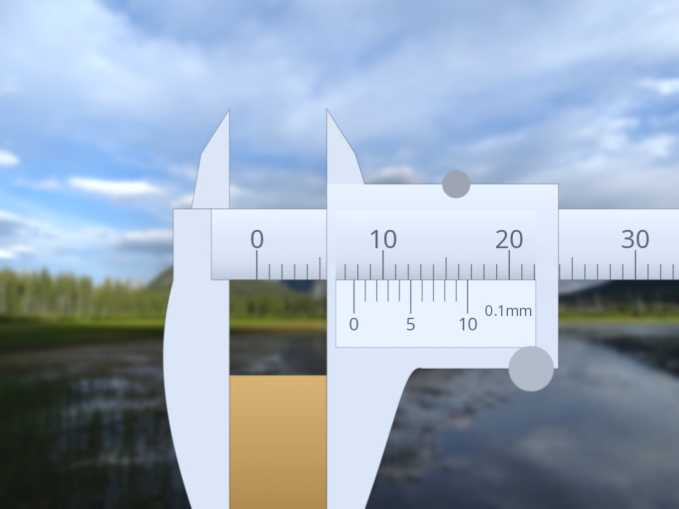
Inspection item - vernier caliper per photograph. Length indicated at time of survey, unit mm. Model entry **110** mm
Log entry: **7.7** mm
